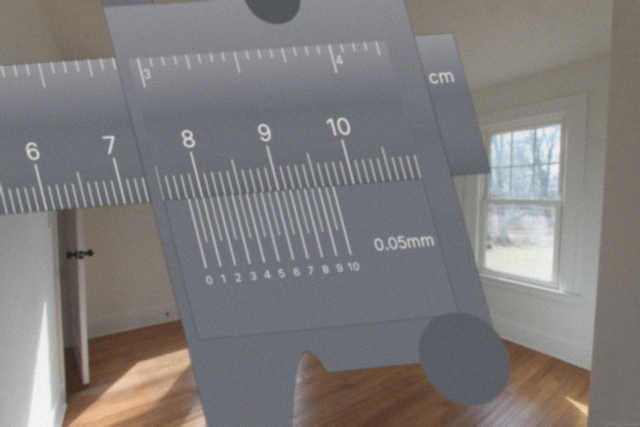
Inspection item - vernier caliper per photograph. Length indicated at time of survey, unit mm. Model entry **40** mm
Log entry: **78.2** mm
